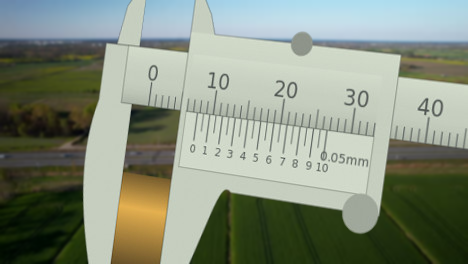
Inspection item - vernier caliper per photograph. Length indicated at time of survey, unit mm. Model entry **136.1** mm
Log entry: **7.6** mm
